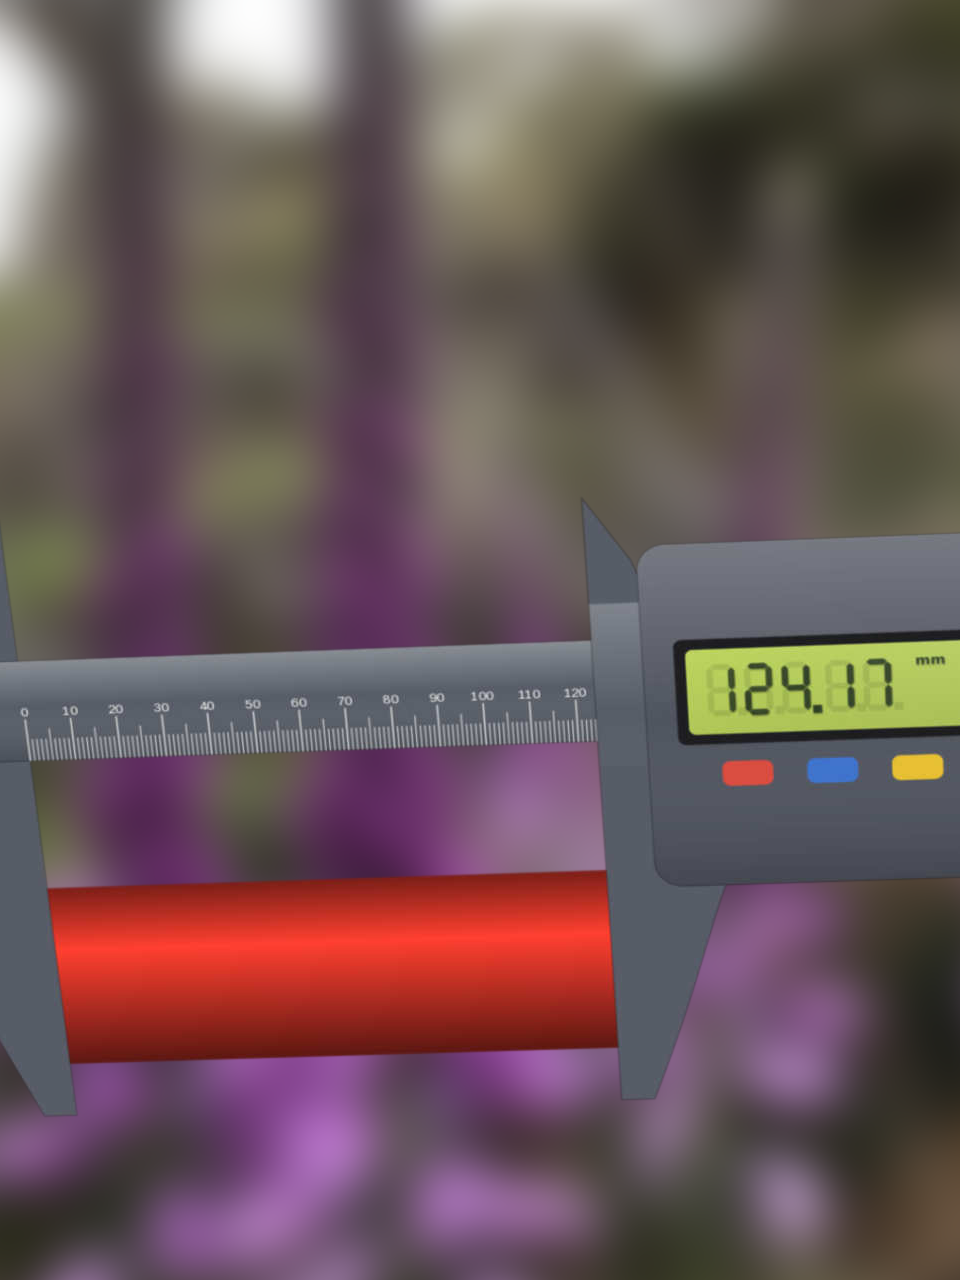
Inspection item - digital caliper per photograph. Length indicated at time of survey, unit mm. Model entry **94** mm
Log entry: **124.17** mm
